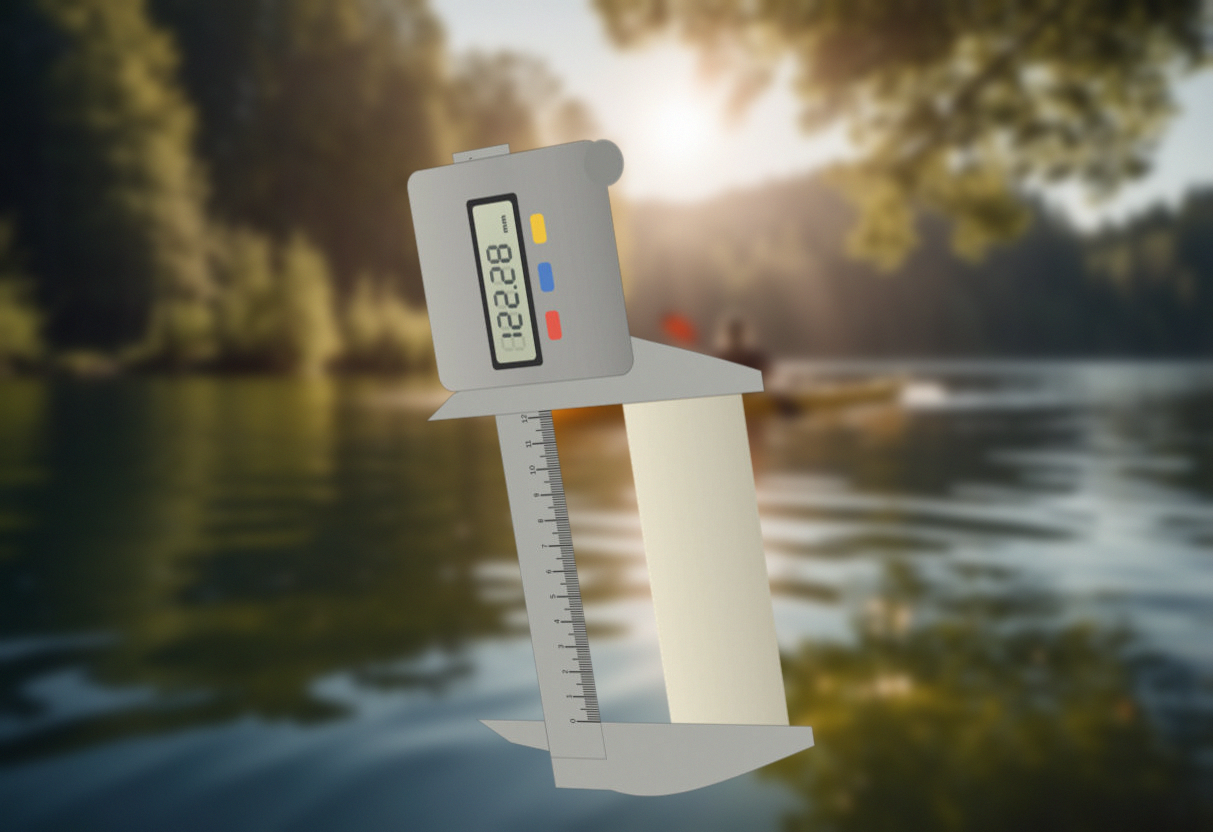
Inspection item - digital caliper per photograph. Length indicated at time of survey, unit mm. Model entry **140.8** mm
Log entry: **122.28** mm
